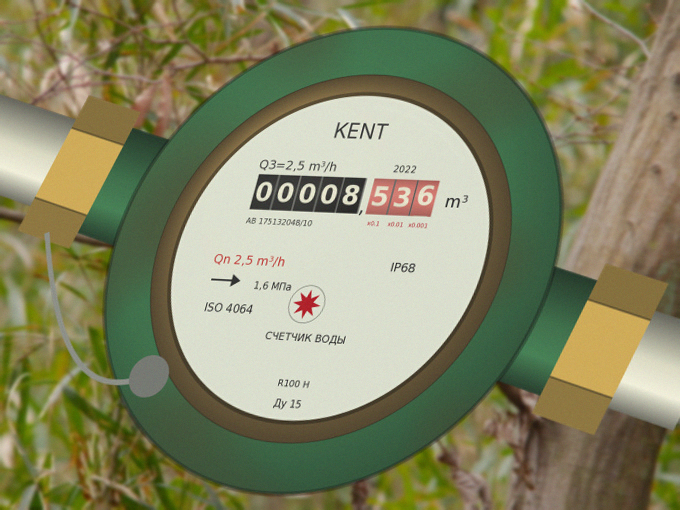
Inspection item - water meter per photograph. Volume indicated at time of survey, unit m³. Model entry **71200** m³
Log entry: **8.536** m³
